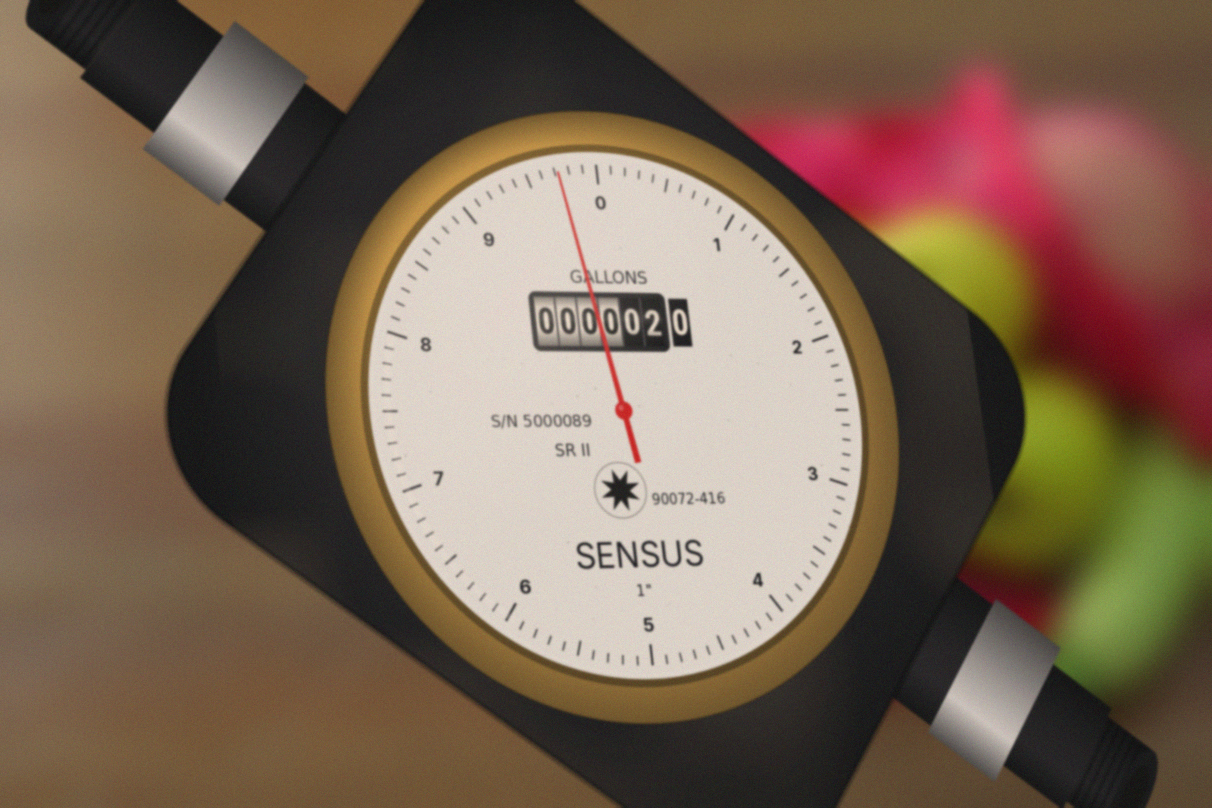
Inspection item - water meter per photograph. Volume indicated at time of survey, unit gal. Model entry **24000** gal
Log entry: **19.7** gal
